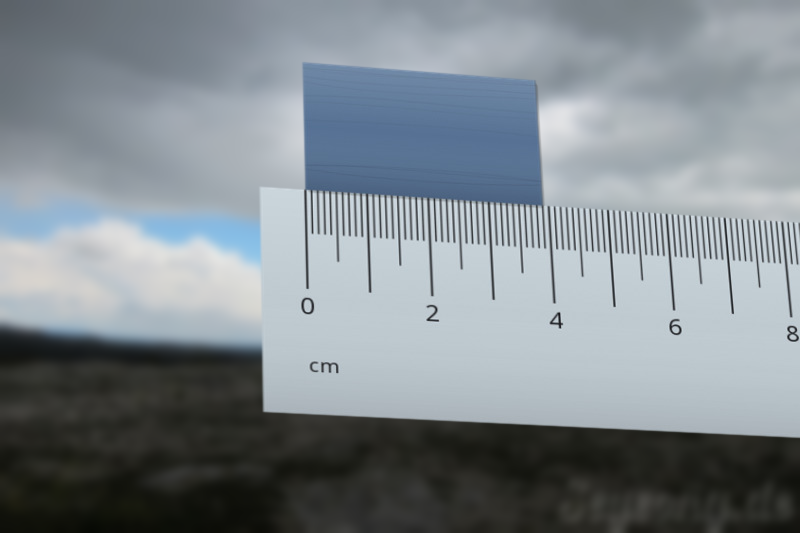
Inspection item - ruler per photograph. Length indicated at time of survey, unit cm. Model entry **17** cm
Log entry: **3.9** cm
